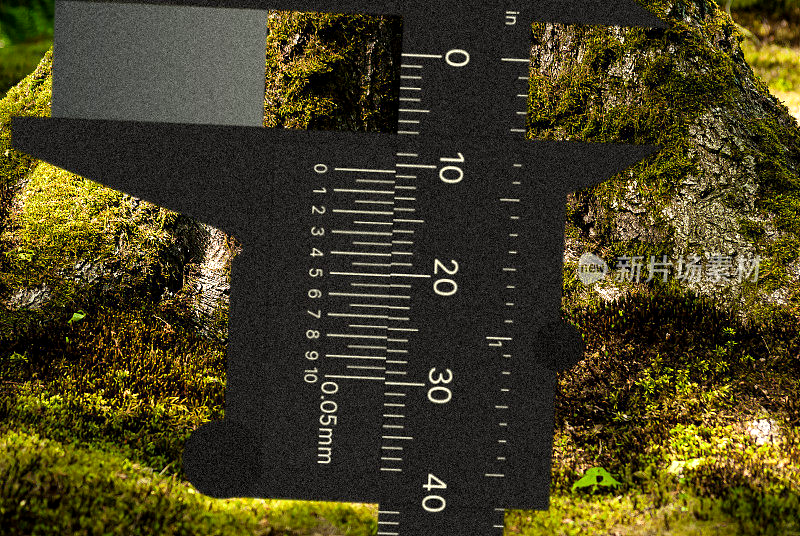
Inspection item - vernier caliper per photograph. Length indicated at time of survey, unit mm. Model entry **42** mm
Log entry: **10.6** mm
